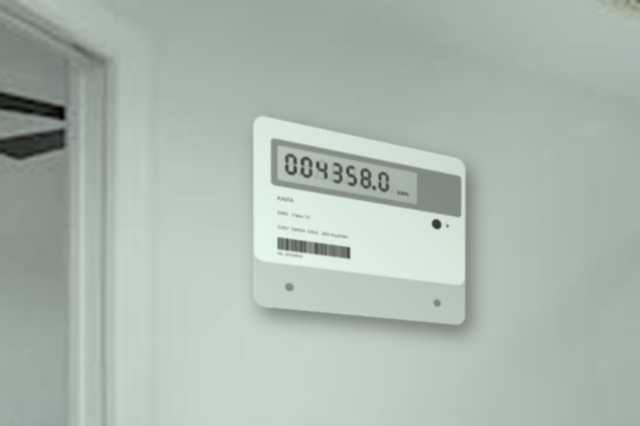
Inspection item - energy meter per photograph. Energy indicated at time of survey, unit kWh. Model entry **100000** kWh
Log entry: **4358.0** kWh
